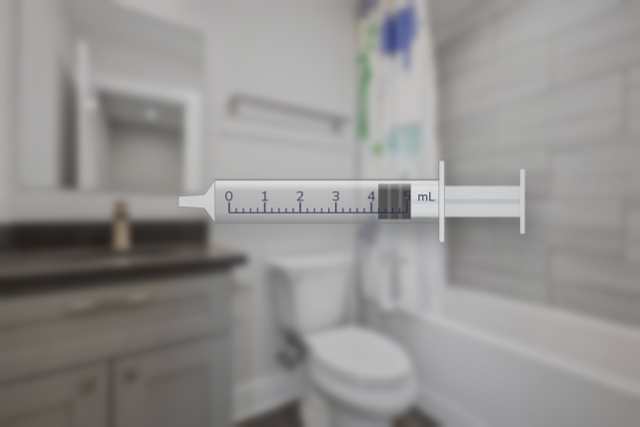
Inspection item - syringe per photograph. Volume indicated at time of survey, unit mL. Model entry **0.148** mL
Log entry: **4.2** mL
